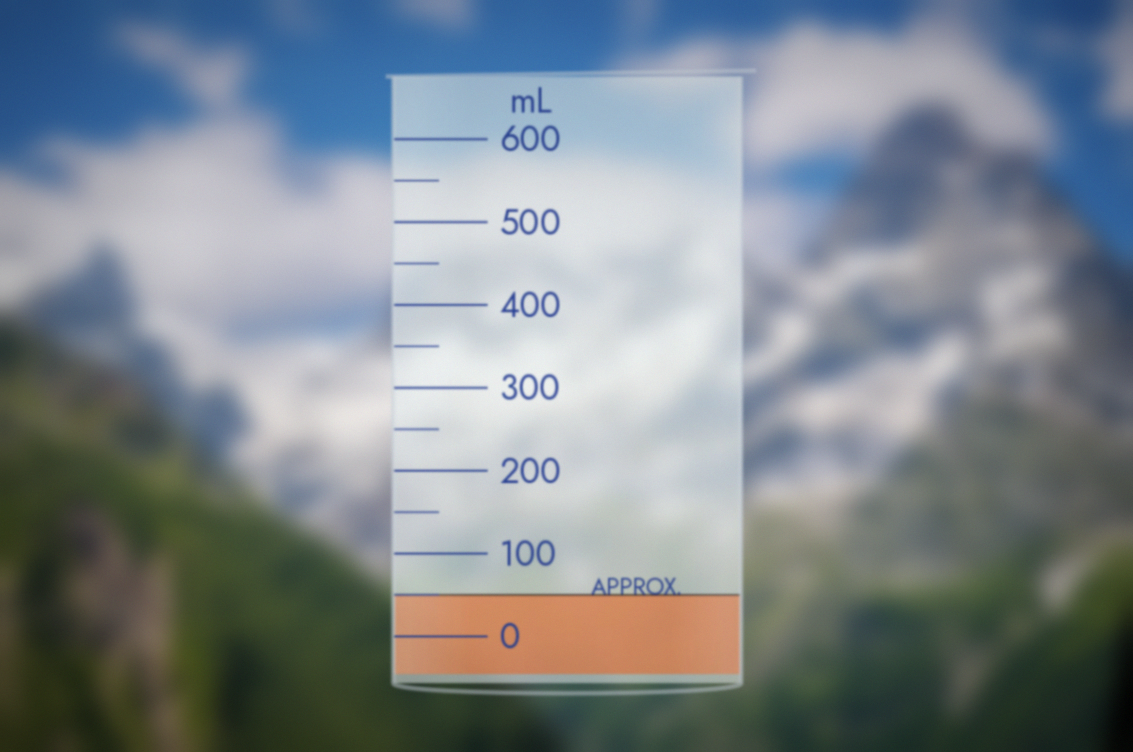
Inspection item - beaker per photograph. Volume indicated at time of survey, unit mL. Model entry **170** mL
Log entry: **50** mL
